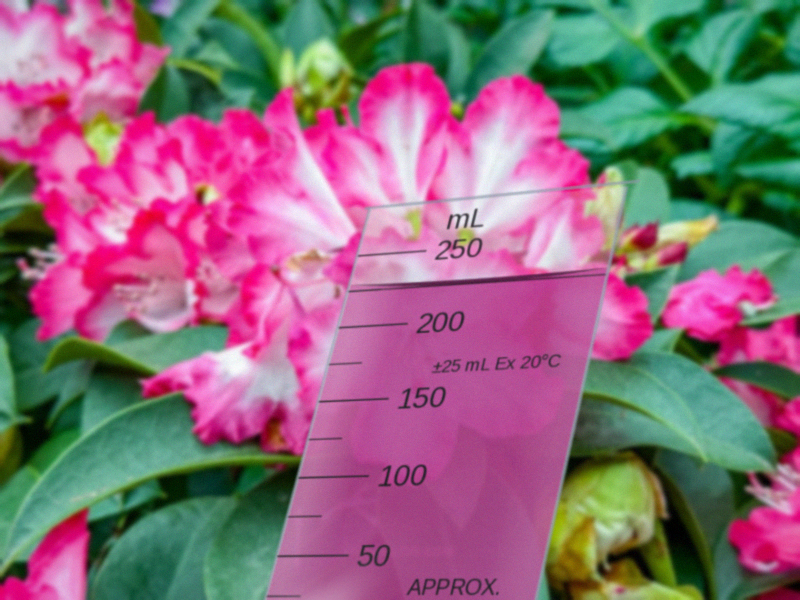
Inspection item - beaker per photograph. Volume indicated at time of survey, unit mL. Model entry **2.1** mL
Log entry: **225** mL
